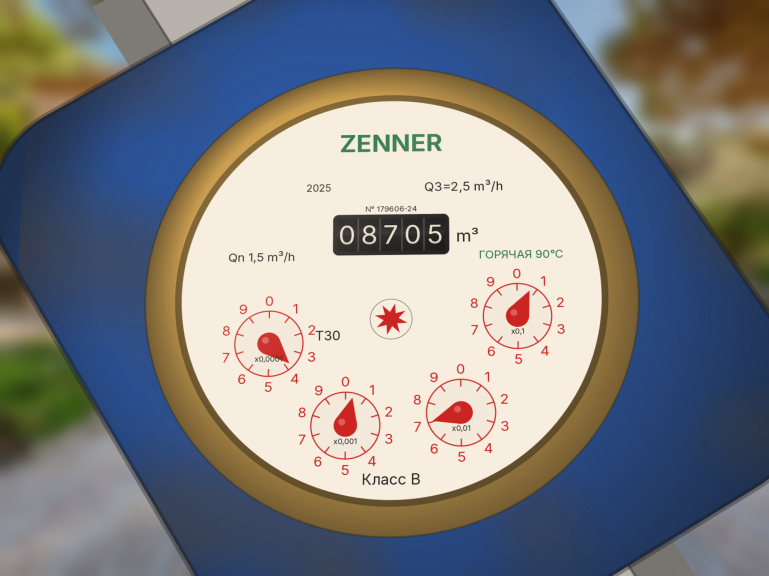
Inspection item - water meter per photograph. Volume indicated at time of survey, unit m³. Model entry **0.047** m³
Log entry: **8705.0703** m³
